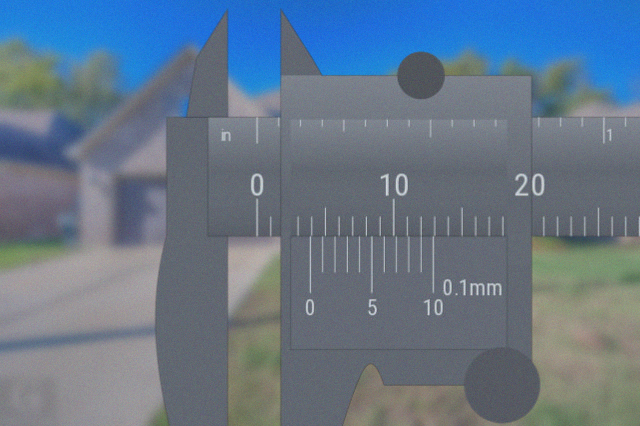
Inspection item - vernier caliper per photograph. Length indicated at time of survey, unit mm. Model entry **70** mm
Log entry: **3.9** mm
